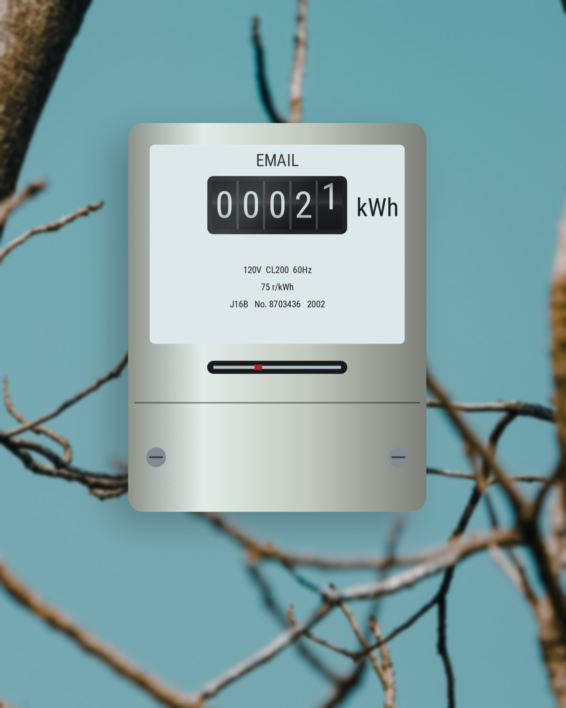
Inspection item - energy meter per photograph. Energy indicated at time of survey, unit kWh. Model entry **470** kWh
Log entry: **21** kWh
